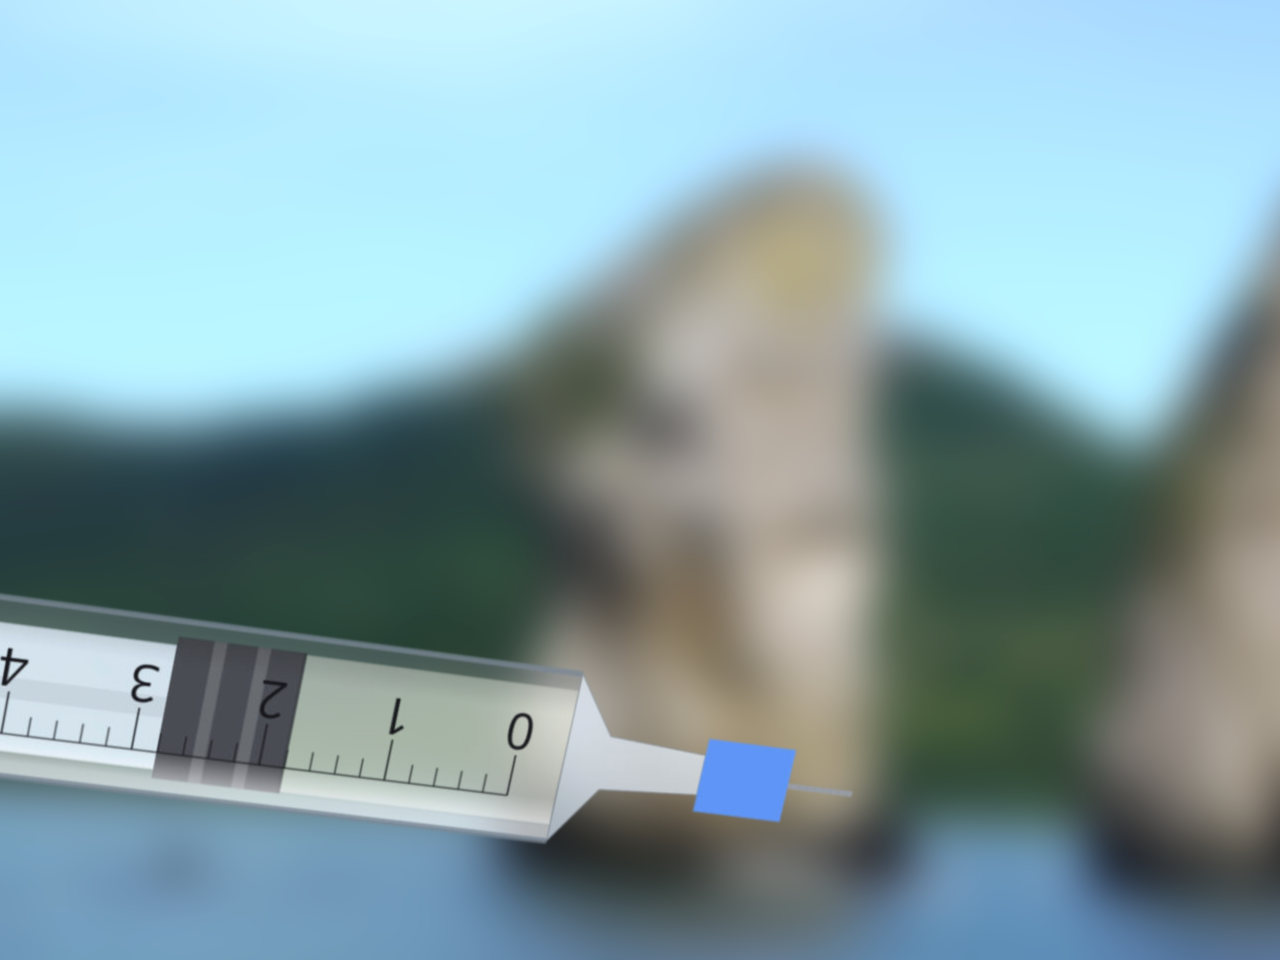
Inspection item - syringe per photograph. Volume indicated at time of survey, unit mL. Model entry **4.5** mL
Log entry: **1.8** mL
